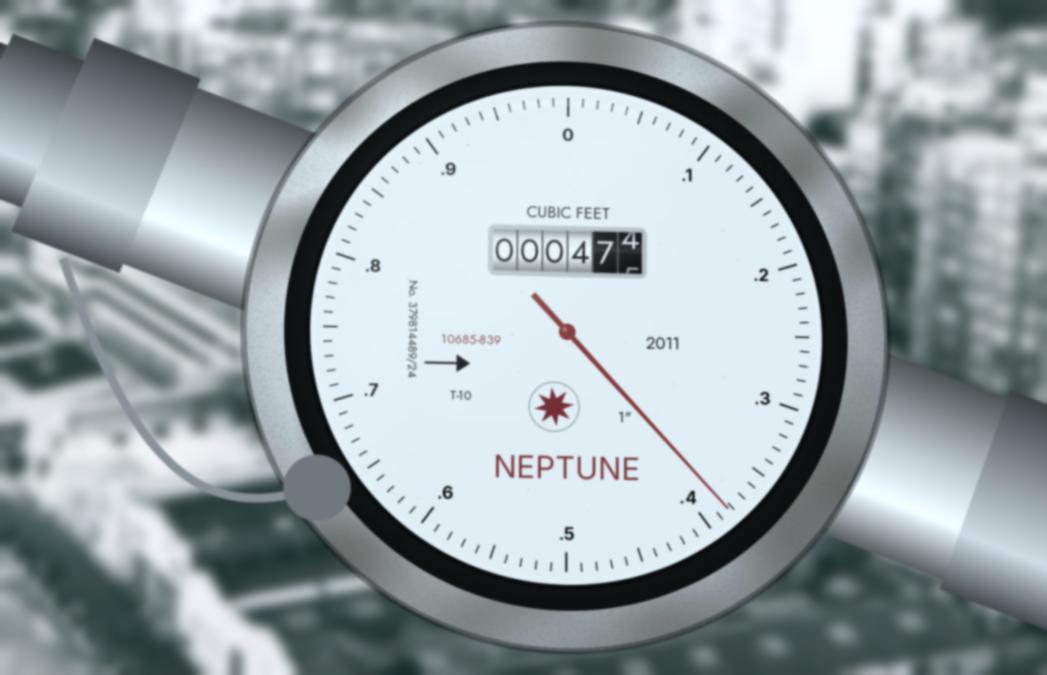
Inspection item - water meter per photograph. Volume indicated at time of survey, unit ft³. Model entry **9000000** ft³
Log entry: **474.38** ft³
